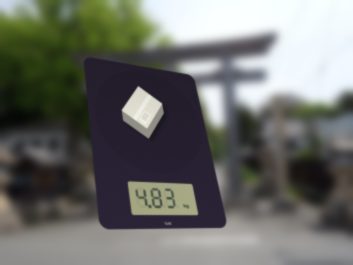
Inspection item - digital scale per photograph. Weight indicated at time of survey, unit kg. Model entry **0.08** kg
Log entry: **4.83** kg
